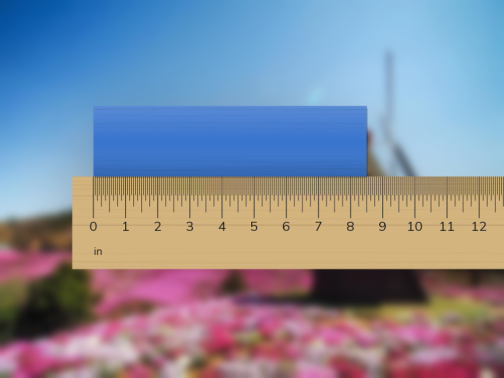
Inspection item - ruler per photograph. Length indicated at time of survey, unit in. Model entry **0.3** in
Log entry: **8.5** in
